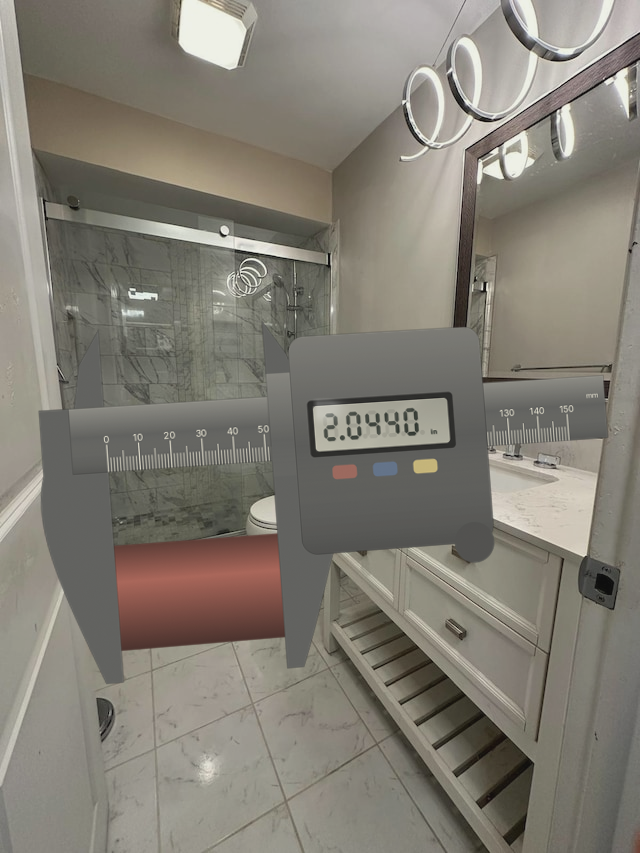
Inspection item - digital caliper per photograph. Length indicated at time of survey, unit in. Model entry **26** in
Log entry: **2.0440** in
